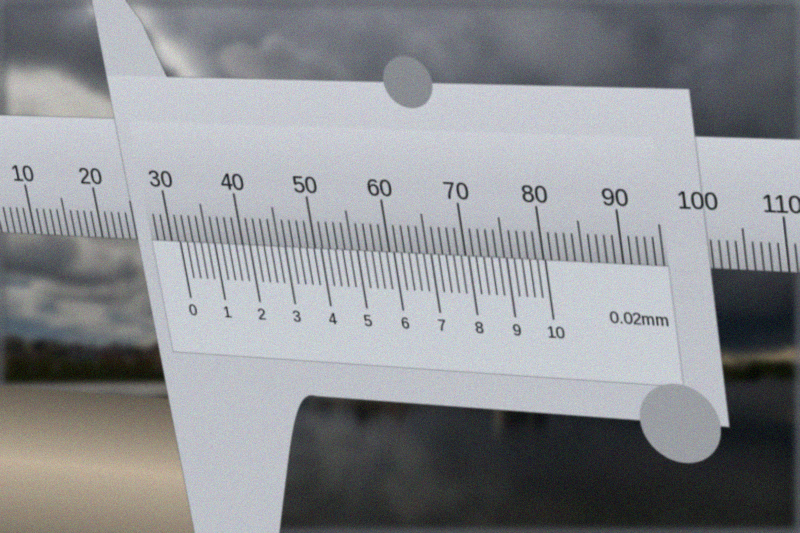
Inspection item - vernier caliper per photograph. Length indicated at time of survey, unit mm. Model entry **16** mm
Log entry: **31.2** mm
